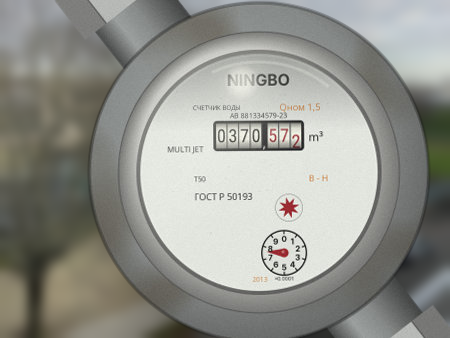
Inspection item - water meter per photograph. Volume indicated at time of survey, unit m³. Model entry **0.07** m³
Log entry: **370.5717** m³
